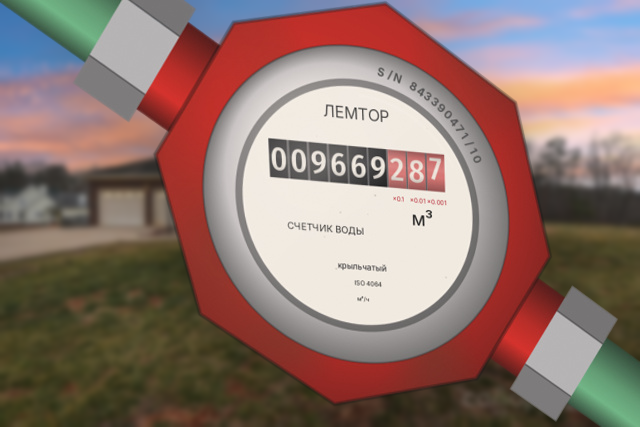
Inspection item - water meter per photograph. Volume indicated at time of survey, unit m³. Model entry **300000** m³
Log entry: **9669.287** m³
